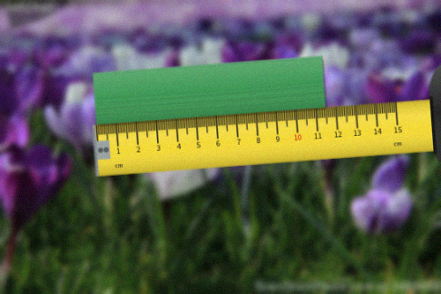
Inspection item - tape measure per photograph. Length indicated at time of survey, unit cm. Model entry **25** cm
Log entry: **11.5** cm
